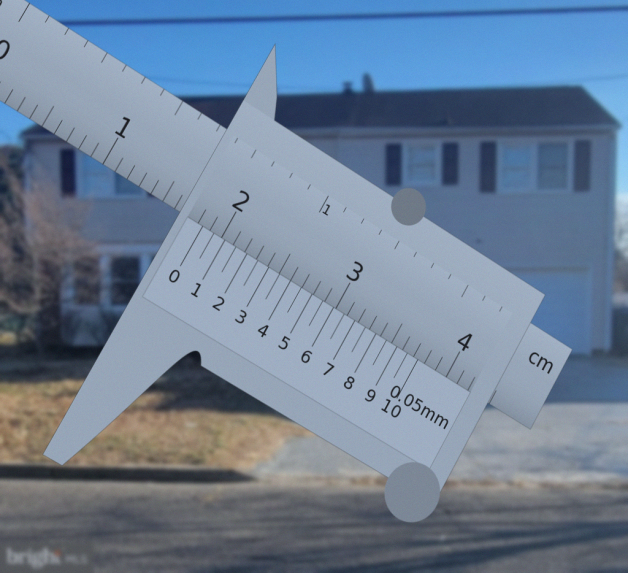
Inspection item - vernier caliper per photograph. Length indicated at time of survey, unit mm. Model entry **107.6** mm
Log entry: **18.4** mm
